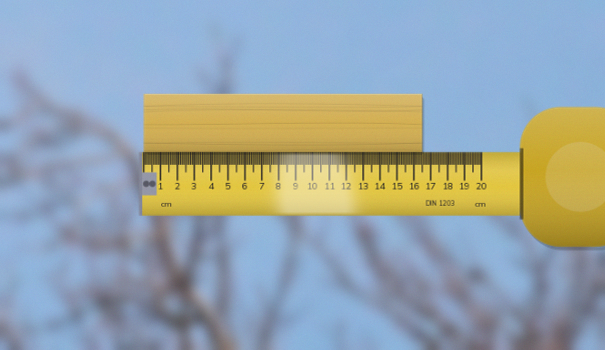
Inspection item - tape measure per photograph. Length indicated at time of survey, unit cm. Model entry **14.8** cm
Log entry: **16.5** cm
